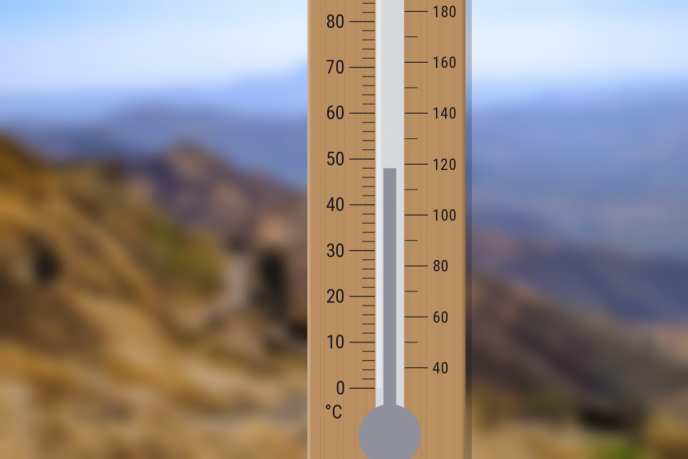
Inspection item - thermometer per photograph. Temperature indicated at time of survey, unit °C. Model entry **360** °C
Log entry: **48** °C
